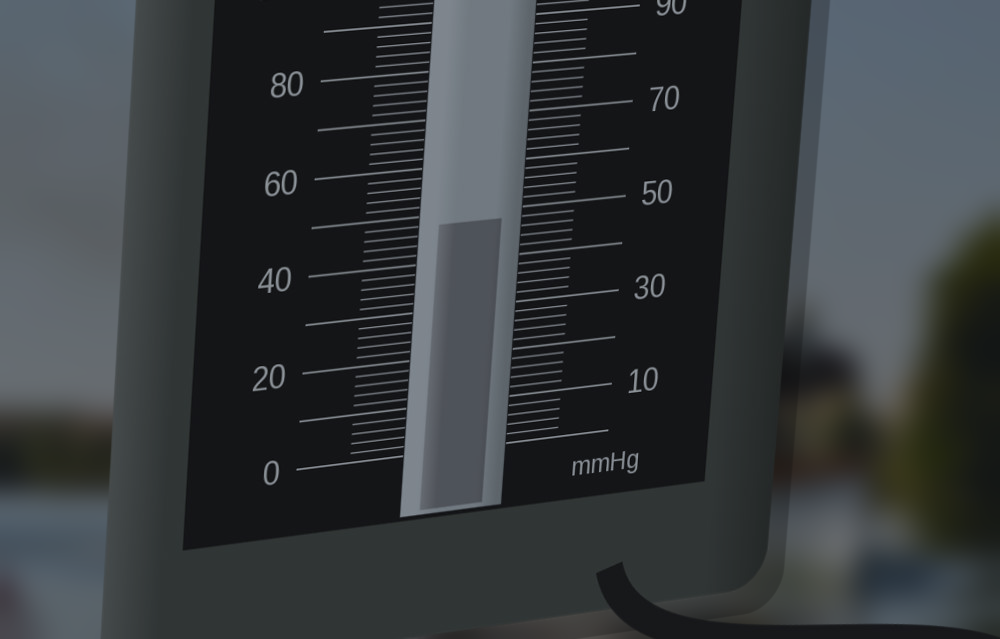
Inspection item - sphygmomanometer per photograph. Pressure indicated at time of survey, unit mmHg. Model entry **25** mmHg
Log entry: **48** mmHg
